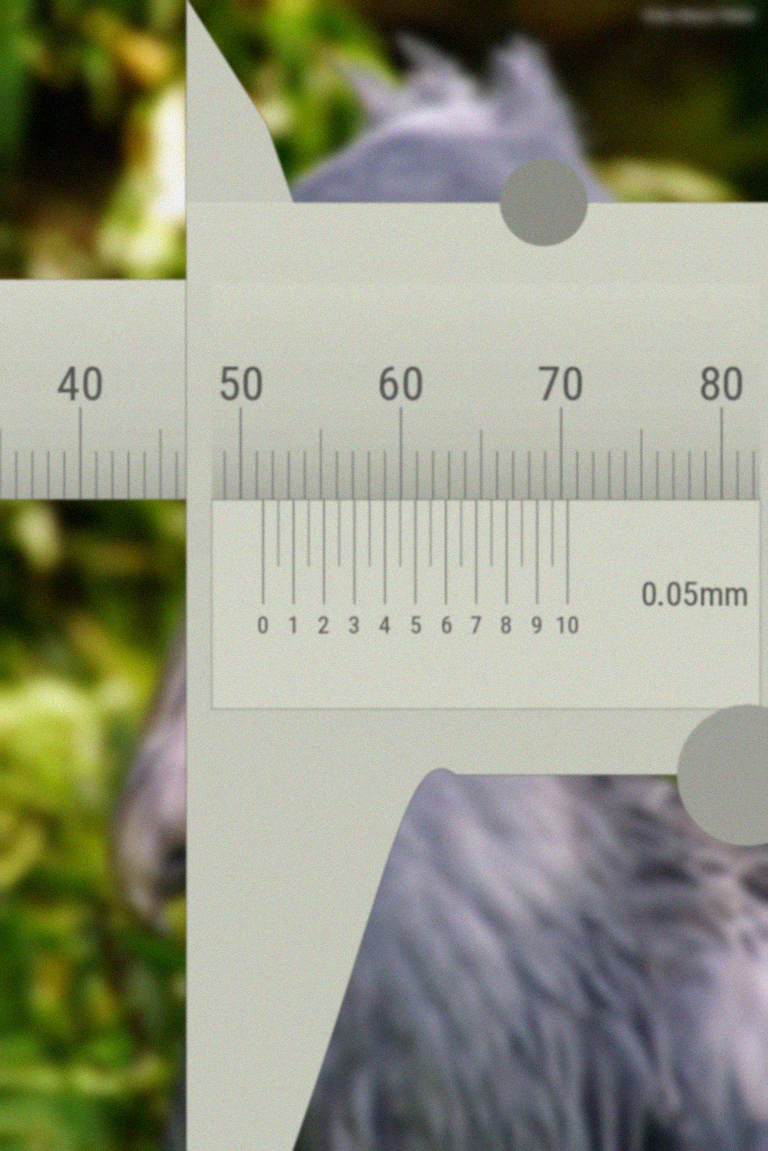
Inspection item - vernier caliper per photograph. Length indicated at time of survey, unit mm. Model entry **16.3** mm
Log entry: **51.4** mm
